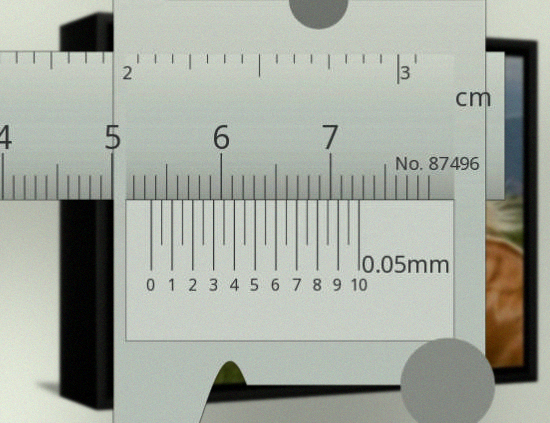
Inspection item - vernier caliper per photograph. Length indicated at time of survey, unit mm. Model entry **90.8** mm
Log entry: **53.6** mm
